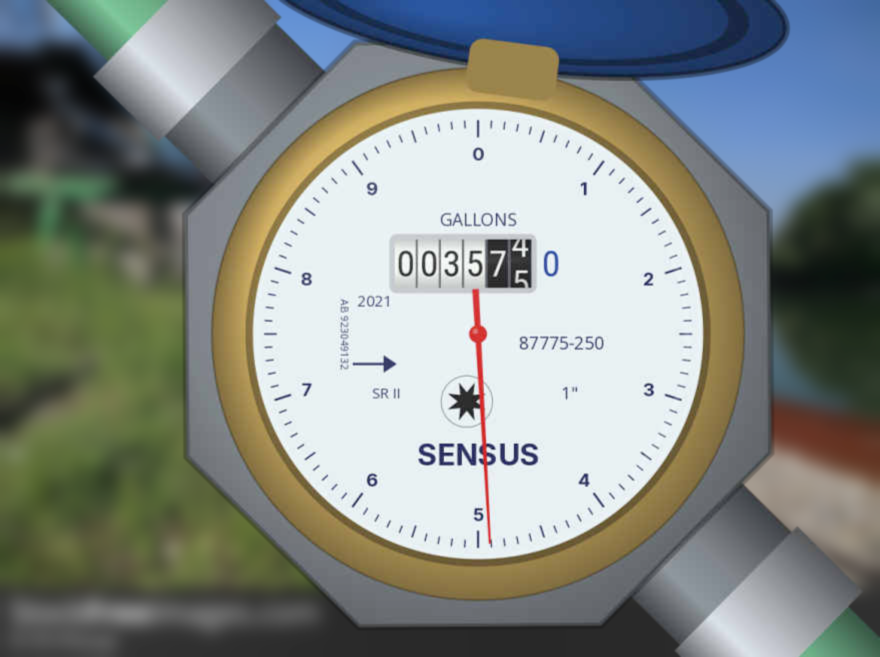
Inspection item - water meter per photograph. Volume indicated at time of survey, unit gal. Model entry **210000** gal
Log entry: **35744.9** gal
